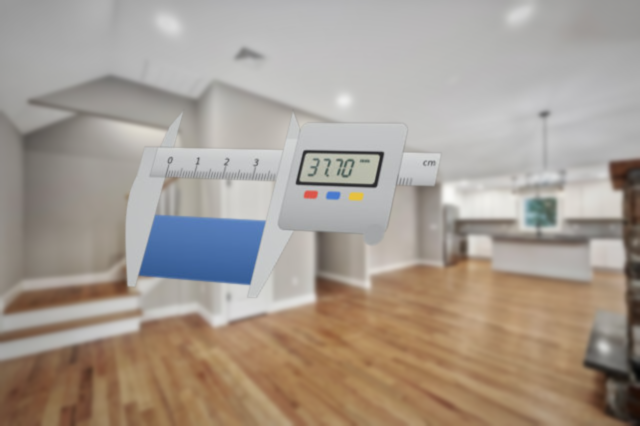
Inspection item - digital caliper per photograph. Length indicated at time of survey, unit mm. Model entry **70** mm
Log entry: **37.70** mm
